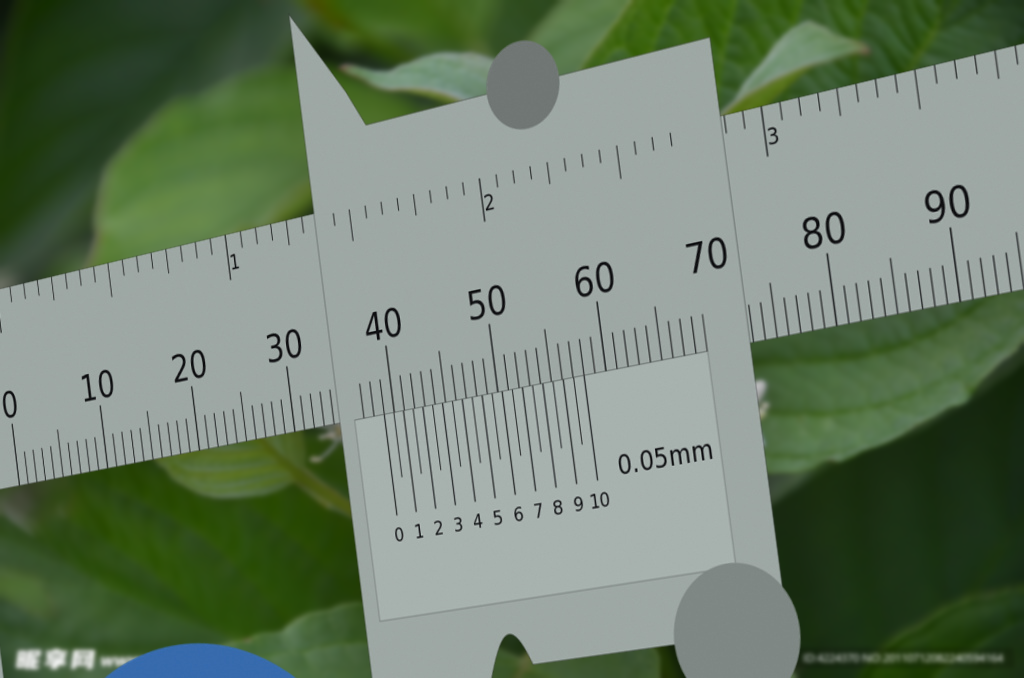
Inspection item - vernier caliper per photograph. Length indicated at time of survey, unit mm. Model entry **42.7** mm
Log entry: **39.0** mm
